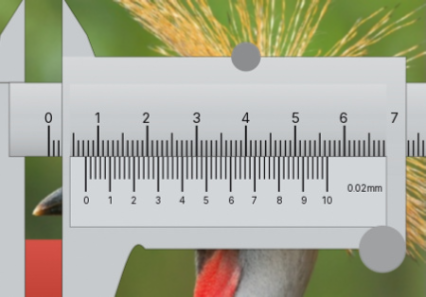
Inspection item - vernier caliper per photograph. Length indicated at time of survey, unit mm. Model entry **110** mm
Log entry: **7.5** mm
